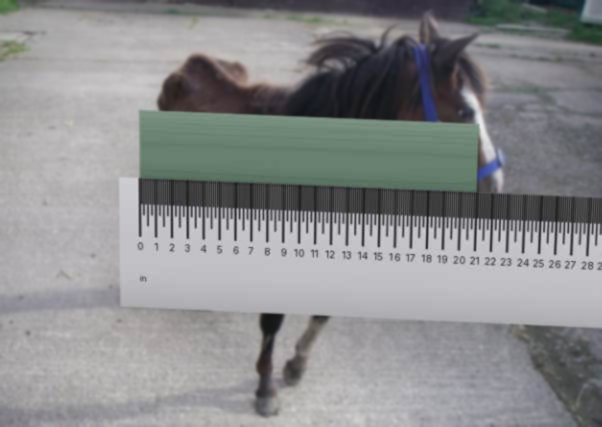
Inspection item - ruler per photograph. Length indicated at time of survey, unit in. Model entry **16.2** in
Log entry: **21** in
